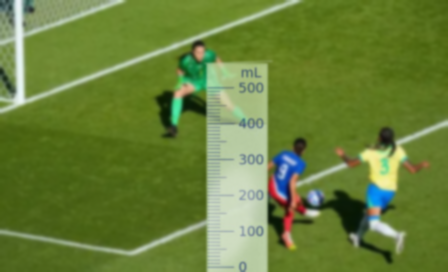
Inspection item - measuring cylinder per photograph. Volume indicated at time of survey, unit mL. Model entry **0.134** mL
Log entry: **400** mL
